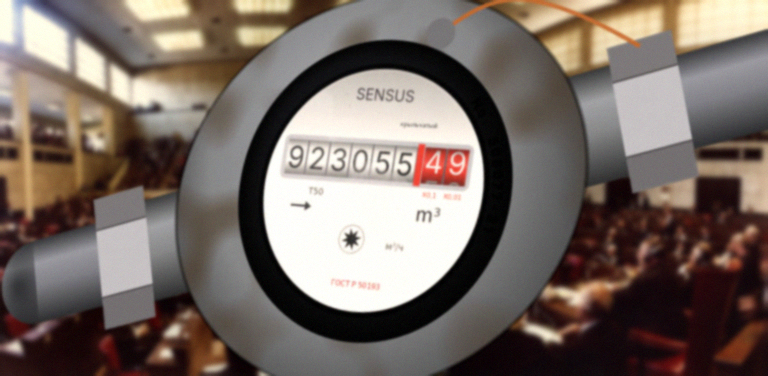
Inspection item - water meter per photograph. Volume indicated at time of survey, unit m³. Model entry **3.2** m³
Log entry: **923055.49** m³
